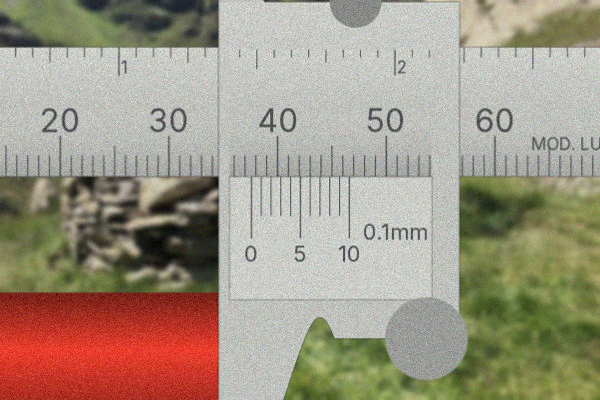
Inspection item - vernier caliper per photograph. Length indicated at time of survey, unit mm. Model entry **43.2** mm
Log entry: **37.6** mm
